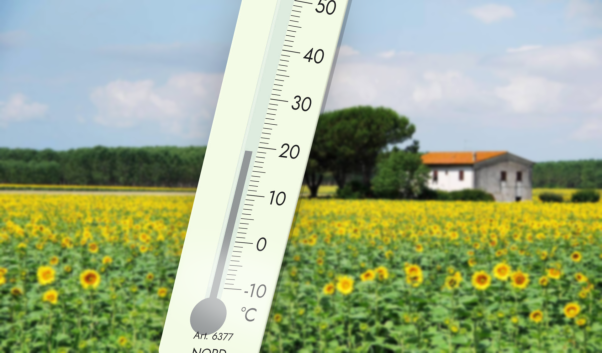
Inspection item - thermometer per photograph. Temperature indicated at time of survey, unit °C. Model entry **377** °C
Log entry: **19** °C
